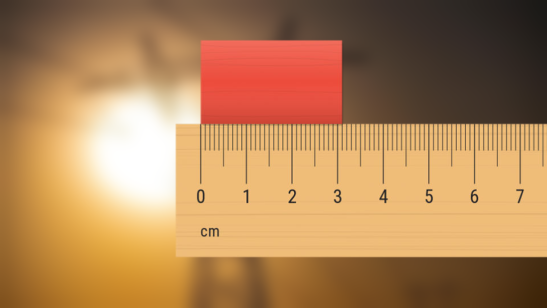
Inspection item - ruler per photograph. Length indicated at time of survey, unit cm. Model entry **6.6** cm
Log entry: **3.1** cm
